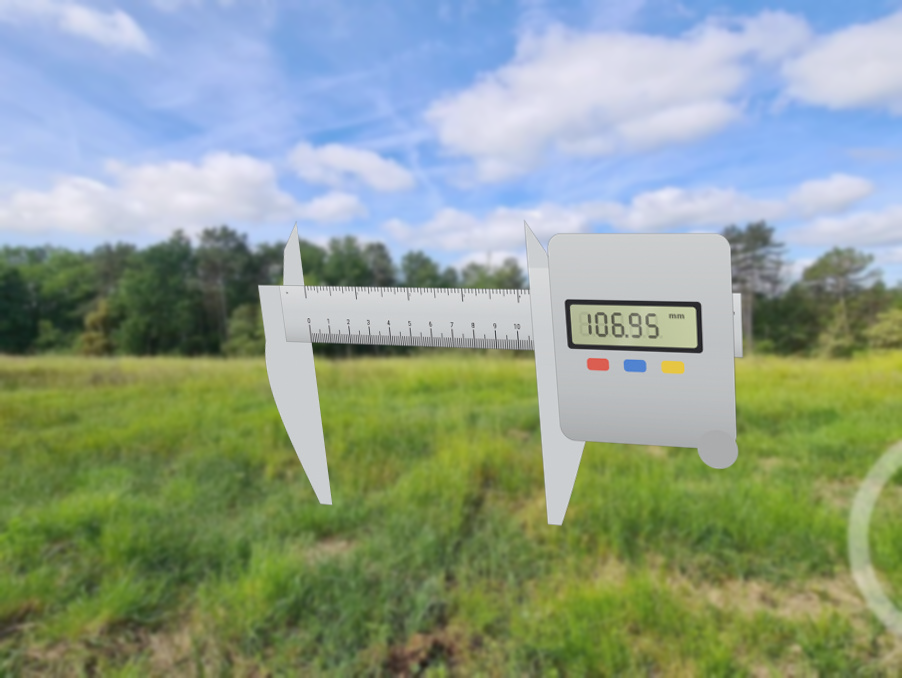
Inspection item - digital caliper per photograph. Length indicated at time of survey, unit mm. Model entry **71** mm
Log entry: **106.95** mm
